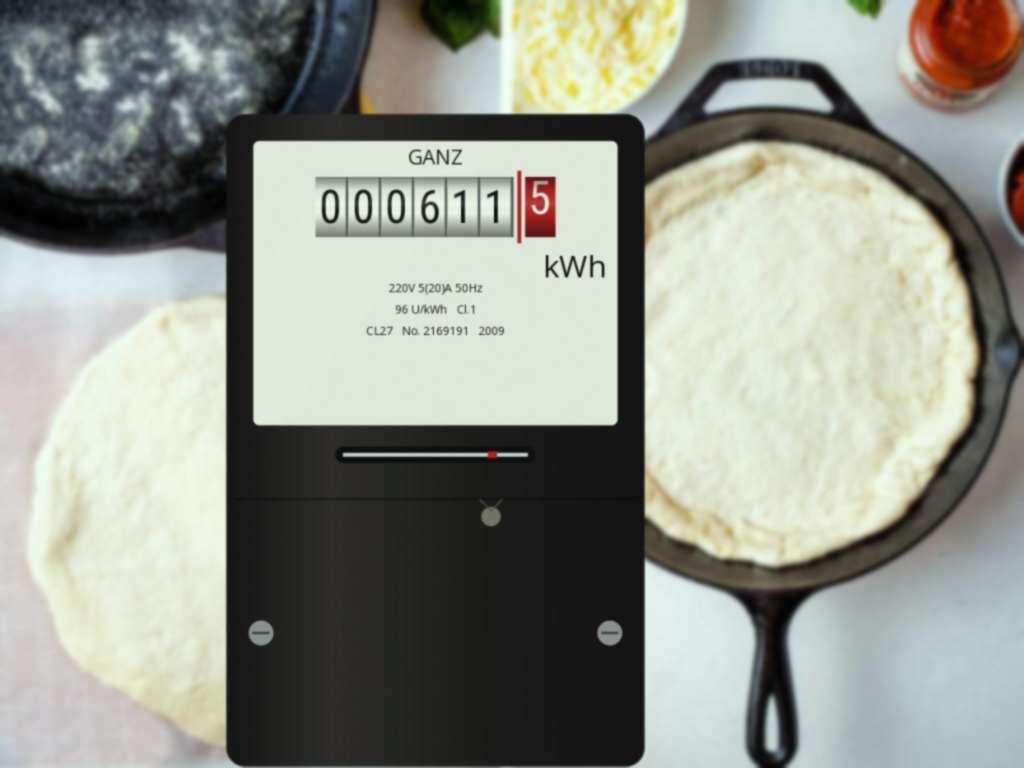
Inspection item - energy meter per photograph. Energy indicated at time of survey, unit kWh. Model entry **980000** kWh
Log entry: **611.5** kWh
